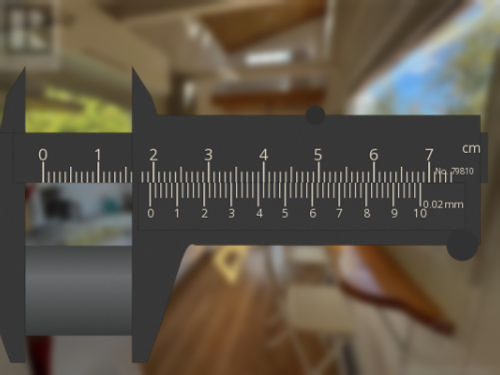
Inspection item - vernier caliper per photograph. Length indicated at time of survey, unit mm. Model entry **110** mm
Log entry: **19.4** mm
